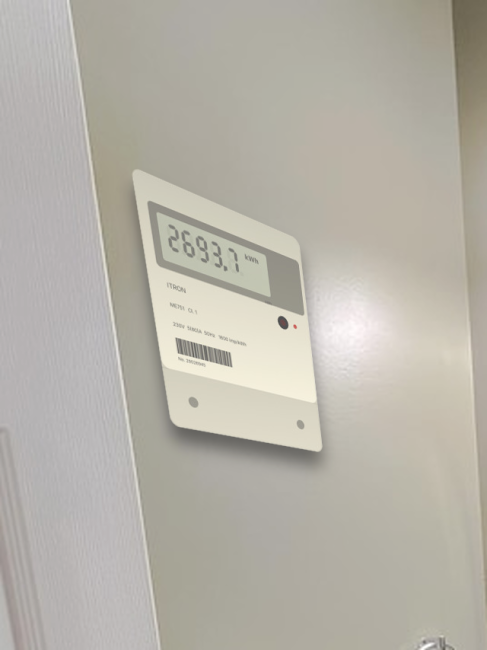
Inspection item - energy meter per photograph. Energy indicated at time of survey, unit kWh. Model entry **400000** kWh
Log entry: **2693.7** kWh
